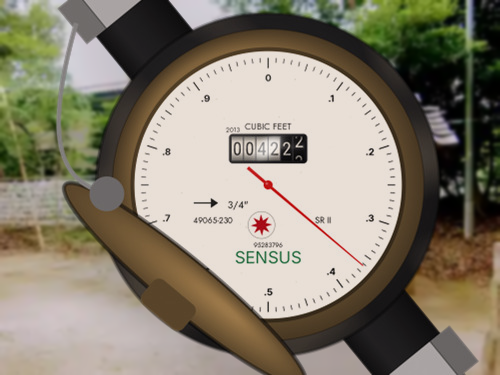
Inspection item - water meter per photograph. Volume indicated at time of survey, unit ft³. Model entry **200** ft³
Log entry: **4222.36** ft³
